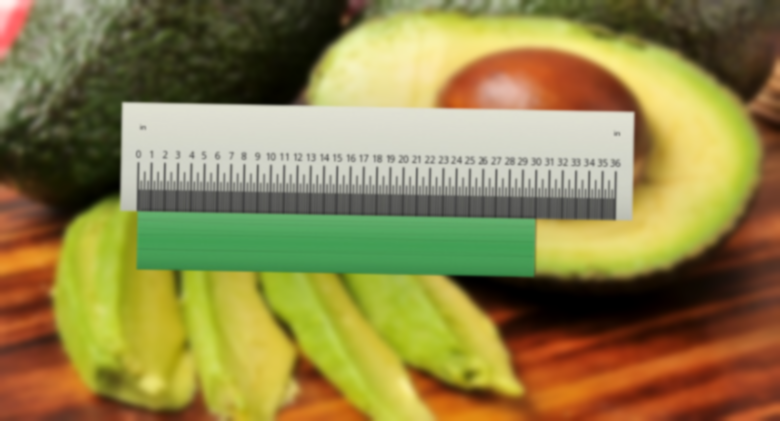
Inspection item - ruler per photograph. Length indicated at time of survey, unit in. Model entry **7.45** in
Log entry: **30** in
